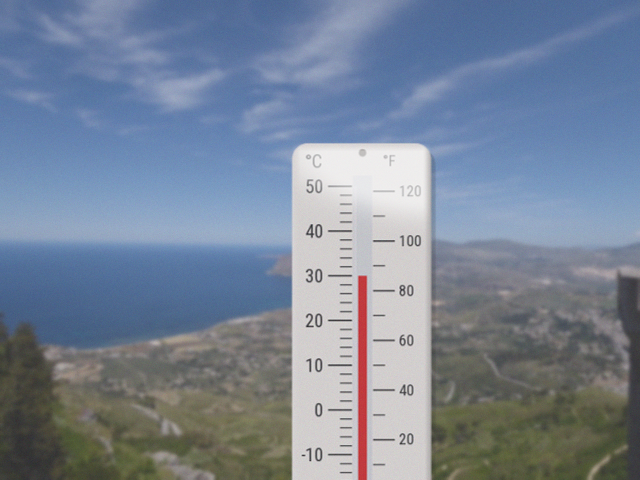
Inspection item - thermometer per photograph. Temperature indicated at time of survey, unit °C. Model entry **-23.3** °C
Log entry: **30** °C
